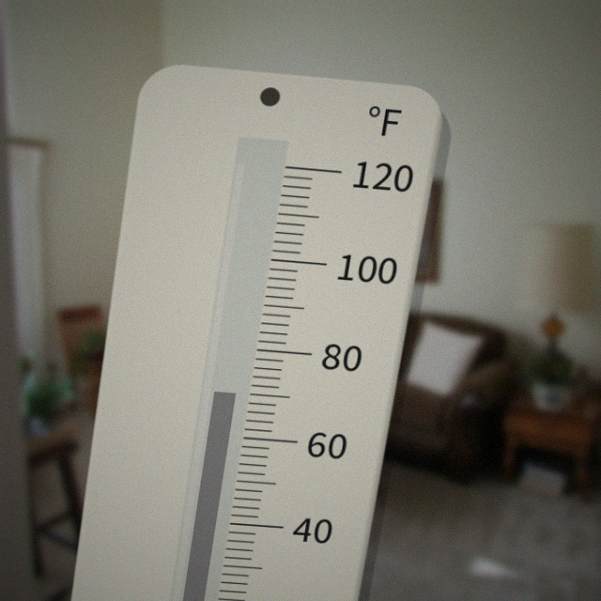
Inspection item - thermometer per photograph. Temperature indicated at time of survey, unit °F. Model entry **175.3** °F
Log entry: **70** °F
